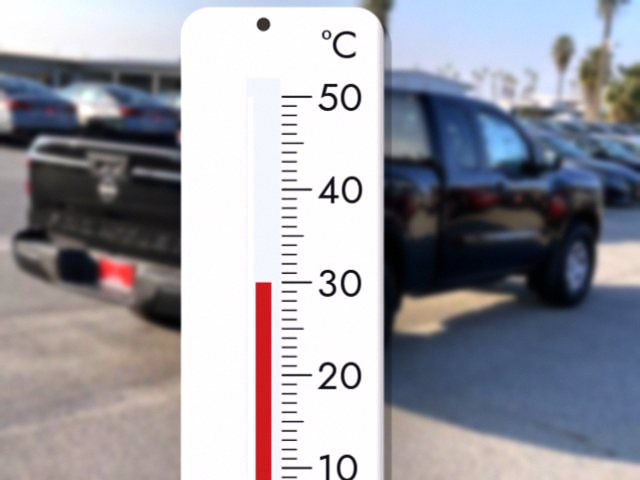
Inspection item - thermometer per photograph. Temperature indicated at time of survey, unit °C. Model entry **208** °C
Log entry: **30** °C
